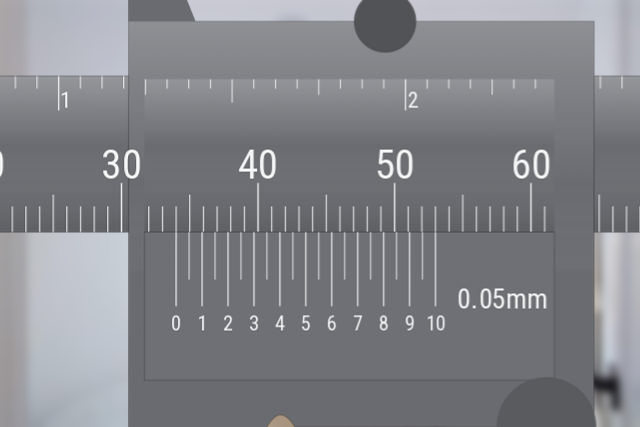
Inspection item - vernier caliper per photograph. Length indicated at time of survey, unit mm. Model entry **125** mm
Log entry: **34.0** mm
